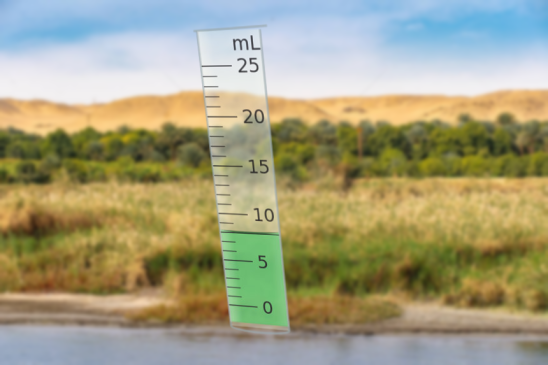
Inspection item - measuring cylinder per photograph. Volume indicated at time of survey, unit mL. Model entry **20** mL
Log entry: **8** mL
